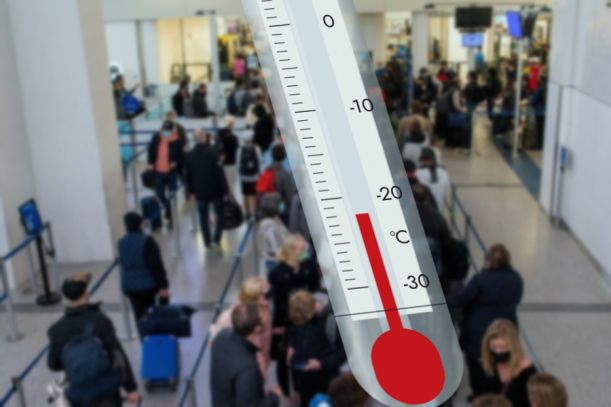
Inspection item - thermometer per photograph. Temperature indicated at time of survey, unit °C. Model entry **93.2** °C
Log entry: **-22** °C
